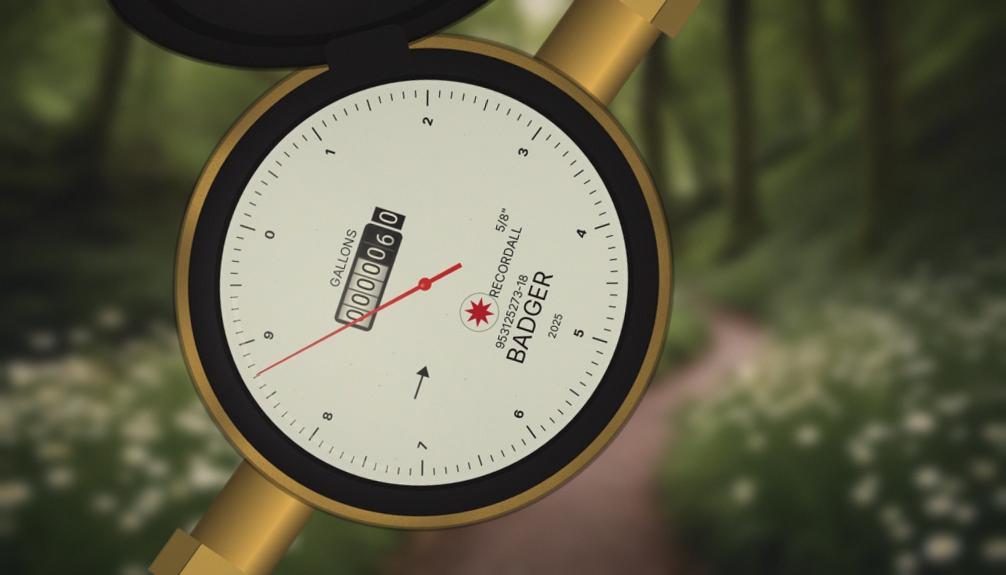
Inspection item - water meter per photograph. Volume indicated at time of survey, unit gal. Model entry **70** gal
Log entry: **58.7** gal
